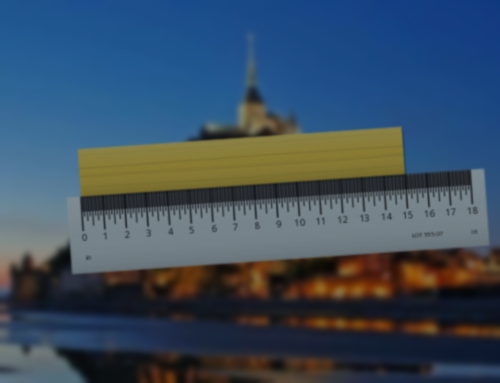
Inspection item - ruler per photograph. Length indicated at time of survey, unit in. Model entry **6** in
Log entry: **15** in
